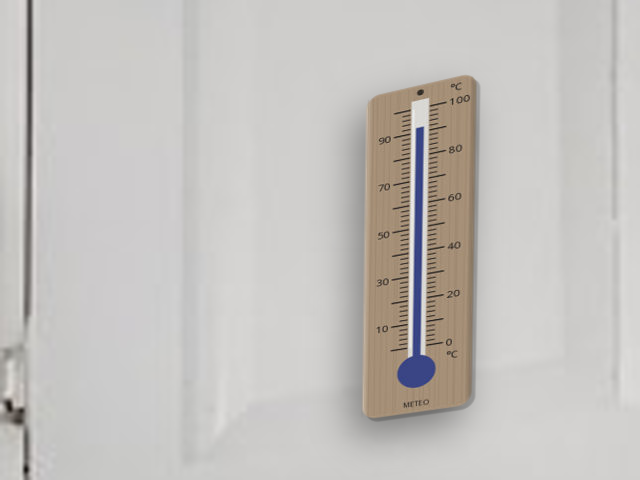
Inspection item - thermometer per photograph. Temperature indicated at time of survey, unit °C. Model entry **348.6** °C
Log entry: **92** °C
